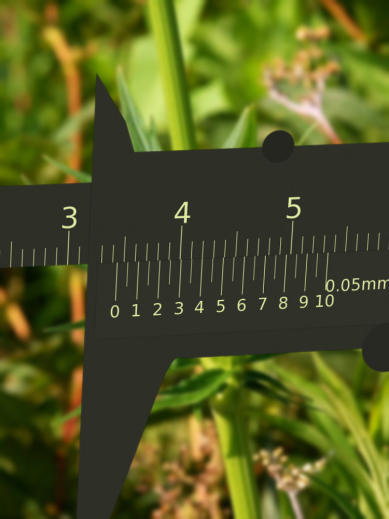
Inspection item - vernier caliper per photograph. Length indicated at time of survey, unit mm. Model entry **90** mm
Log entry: **34.4** mm
